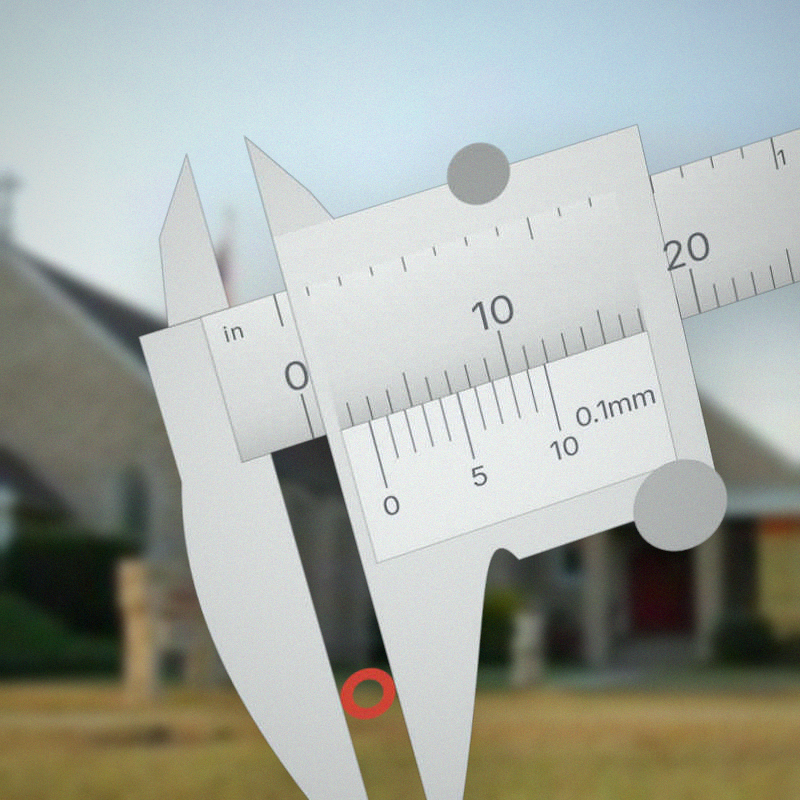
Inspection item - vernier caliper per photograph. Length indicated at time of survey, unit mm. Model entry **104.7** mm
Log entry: **2.8** mm
